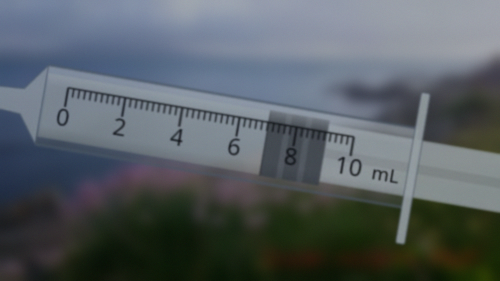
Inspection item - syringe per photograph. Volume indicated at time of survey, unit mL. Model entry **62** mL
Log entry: **7** mL
